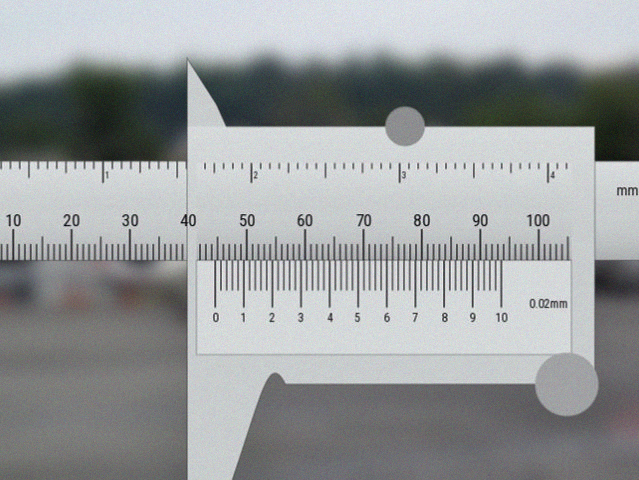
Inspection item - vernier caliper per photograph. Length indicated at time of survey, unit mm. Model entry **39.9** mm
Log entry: **44.6** mm
